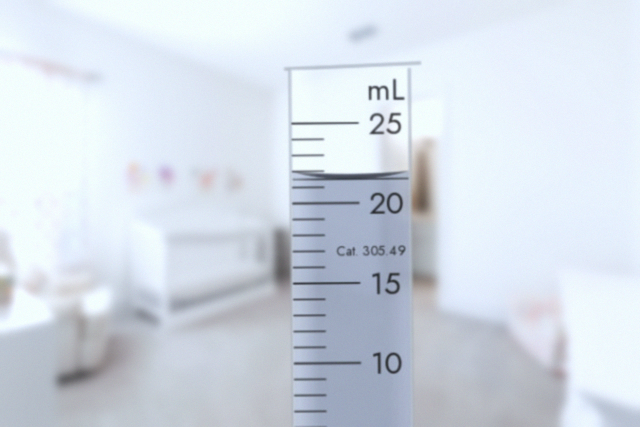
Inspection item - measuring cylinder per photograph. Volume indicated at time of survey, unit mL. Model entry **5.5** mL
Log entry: **21.5** mL
